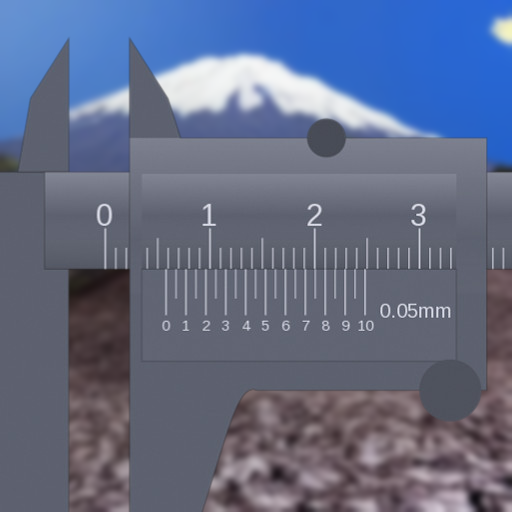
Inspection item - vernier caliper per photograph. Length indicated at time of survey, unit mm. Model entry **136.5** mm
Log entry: **5.8** mm
